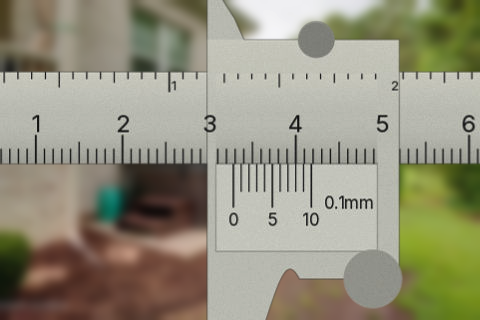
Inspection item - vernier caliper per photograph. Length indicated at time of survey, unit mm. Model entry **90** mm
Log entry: **32.8** mm
